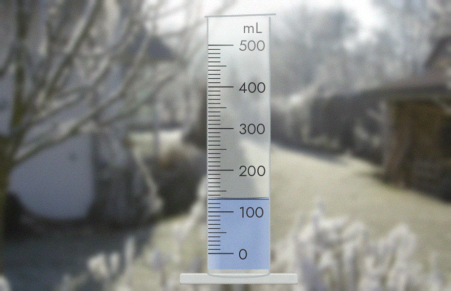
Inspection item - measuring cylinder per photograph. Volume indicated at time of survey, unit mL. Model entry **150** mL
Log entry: **130** mL
